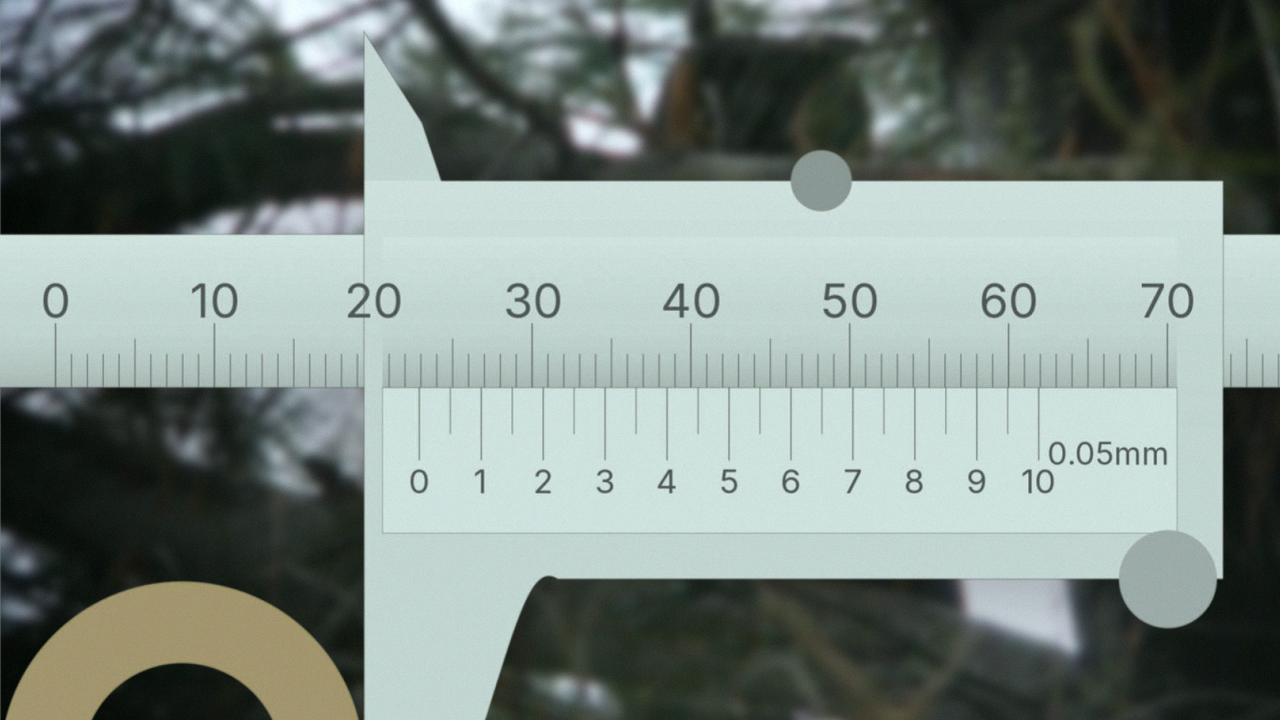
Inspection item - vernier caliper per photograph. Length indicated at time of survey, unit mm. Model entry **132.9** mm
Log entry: **22.9** mm
